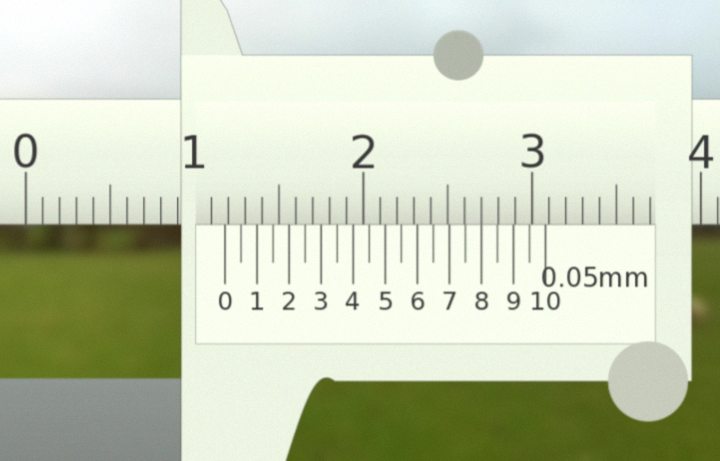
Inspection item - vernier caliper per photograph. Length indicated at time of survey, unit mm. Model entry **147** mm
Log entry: **11.8** mm
